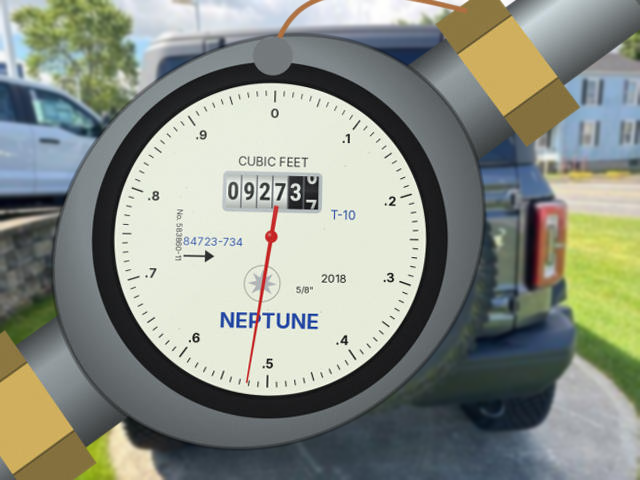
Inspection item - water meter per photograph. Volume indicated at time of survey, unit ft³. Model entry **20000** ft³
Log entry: **92736.52** ft³
